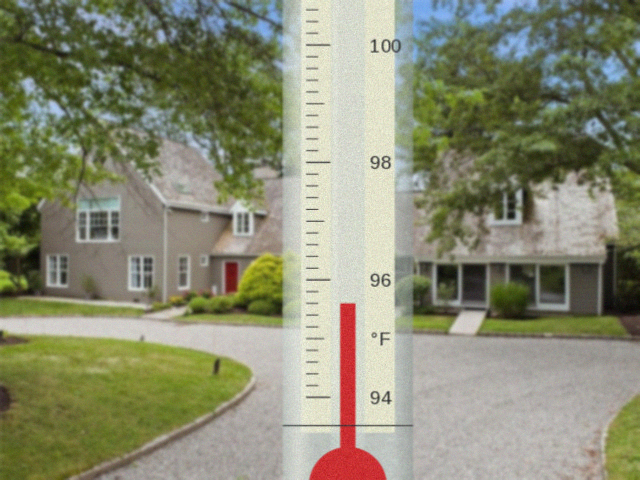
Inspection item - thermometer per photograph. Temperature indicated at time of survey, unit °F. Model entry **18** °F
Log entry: **95.6** °F
